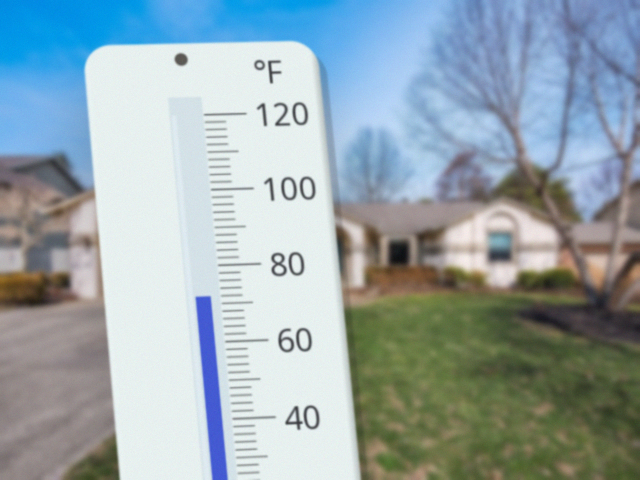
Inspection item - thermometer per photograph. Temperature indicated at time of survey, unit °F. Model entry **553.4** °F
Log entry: **72** °F
